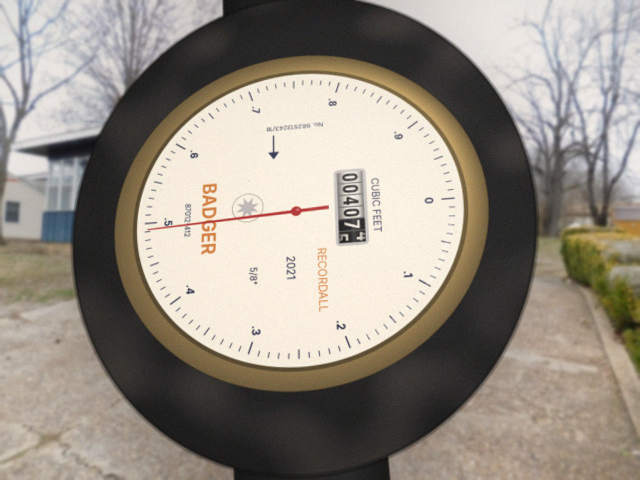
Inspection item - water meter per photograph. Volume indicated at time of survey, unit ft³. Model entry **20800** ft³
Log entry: **4074.49** ft³
